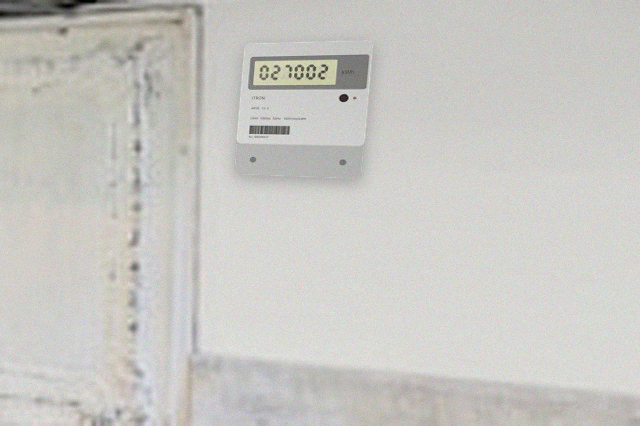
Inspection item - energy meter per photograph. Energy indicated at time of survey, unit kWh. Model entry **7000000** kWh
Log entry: **27002** kWh
